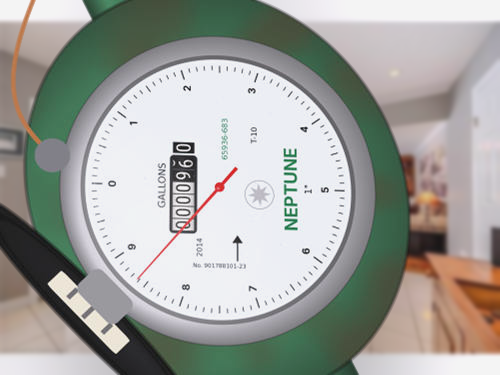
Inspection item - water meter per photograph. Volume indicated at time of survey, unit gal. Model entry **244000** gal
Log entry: **958.6** gal
